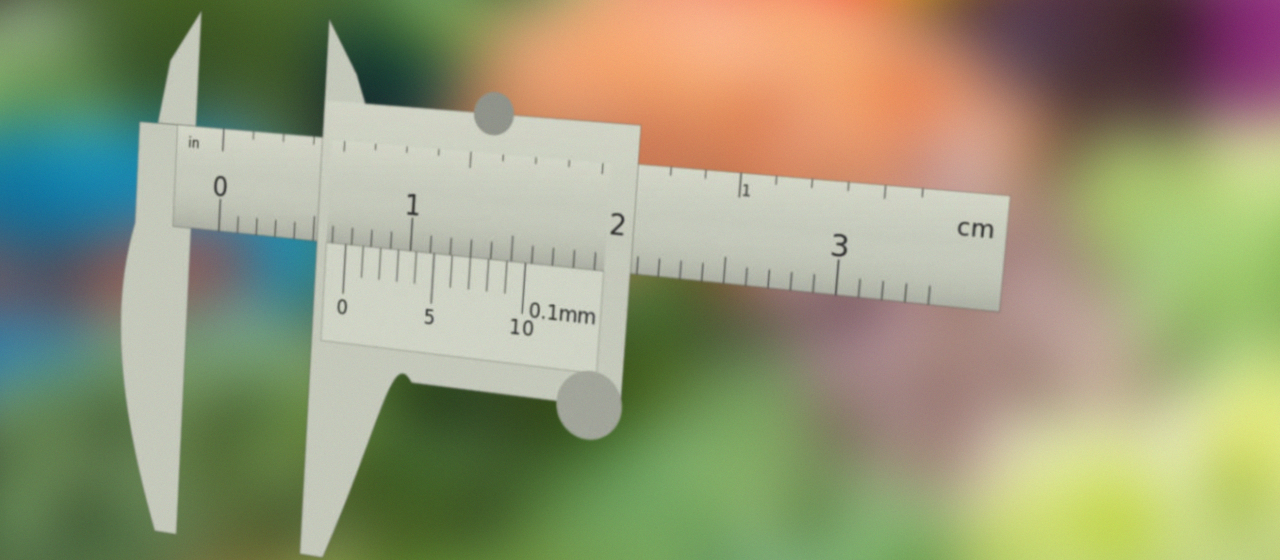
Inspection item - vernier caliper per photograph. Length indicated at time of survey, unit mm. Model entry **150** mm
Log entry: **6.7** mm
